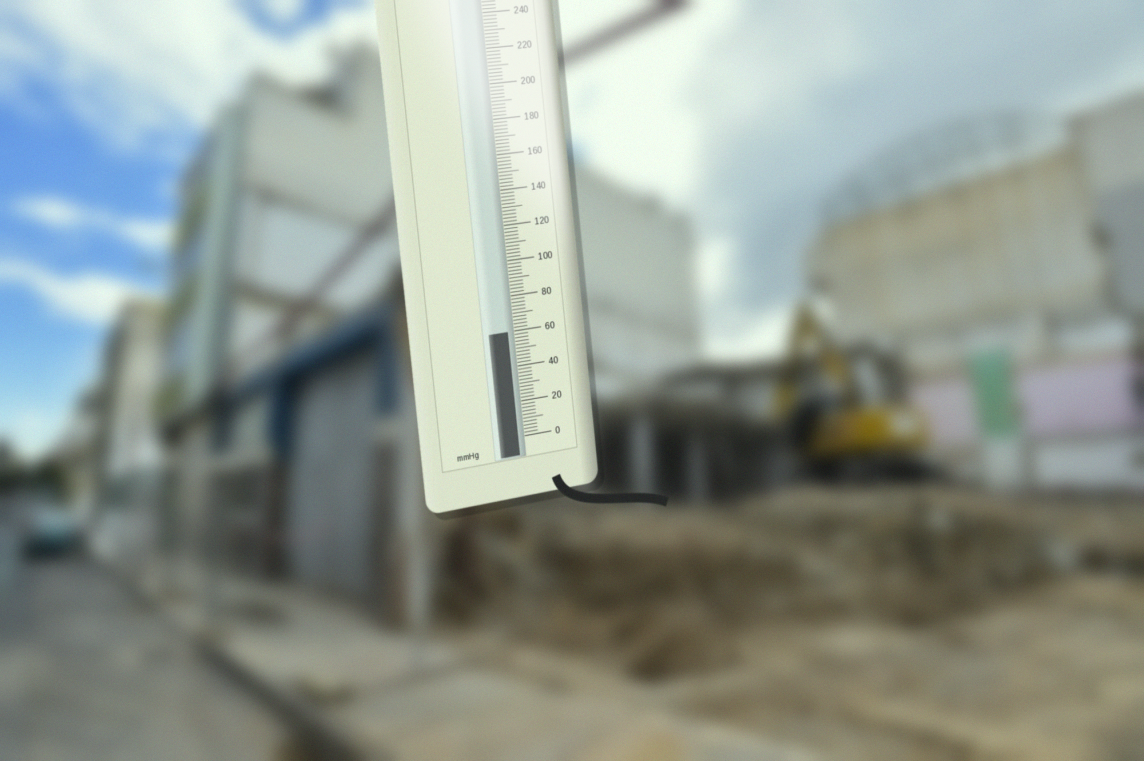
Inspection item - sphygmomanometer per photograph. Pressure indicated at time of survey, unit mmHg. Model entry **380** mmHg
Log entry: **60** mmHg
